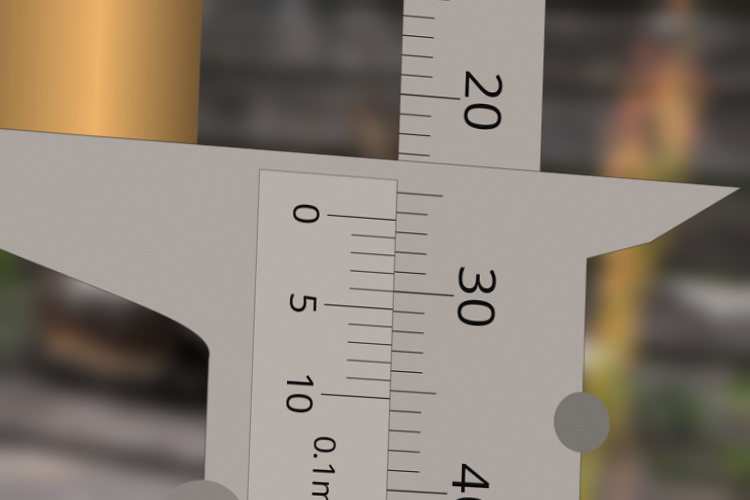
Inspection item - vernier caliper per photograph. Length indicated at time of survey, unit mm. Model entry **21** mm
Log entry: **26.4** mm
